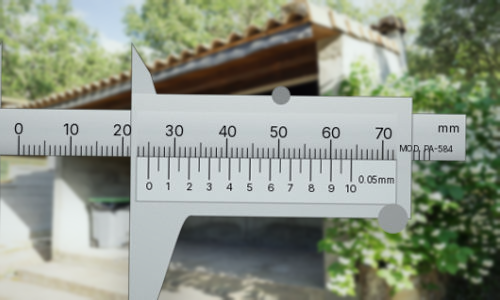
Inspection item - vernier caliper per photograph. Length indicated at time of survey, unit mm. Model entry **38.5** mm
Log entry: **25.0** mm
